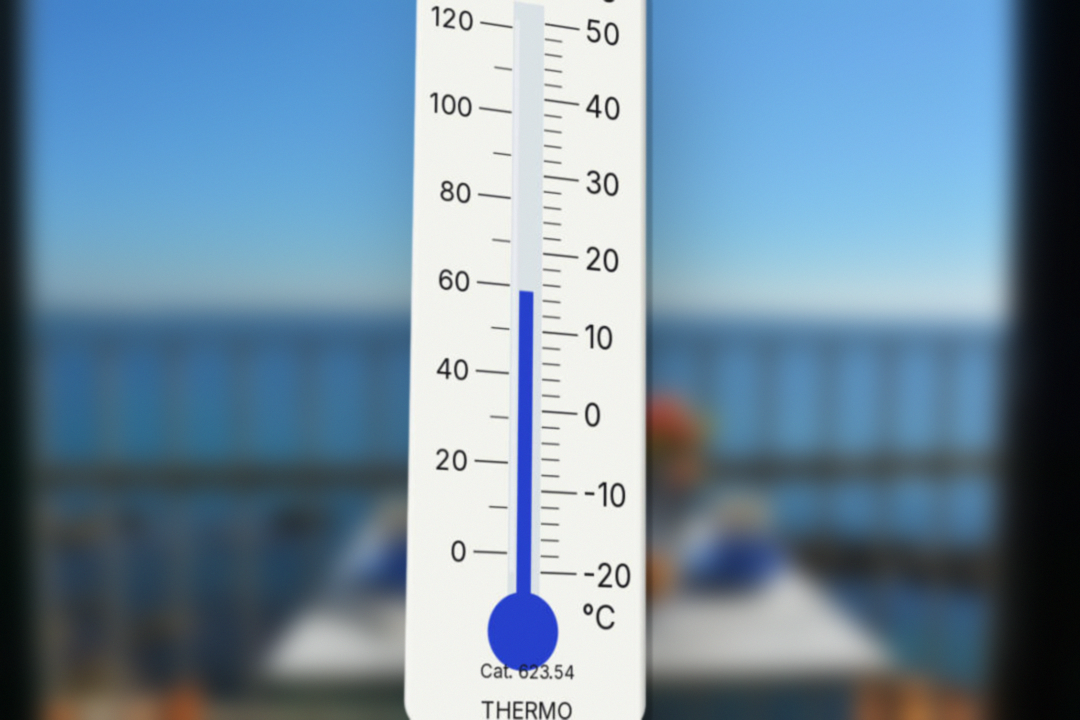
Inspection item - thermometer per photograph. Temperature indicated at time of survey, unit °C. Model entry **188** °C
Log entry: **15** °C
